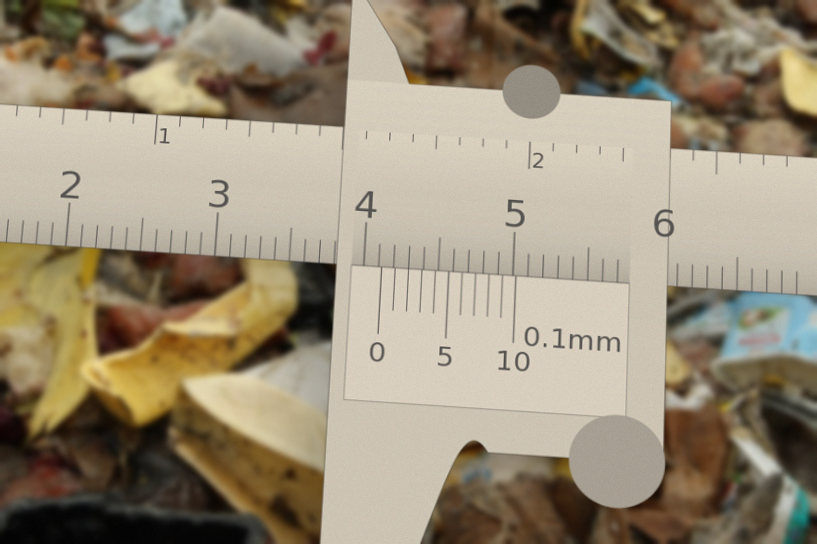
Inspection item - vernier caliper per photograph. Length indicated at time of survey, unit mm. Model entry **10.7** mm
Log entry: **41.2** mm
